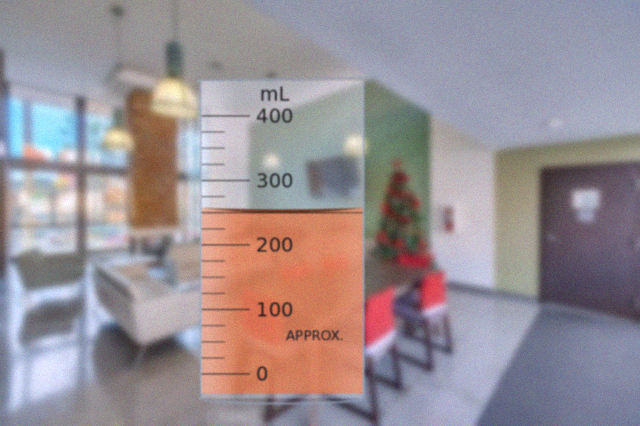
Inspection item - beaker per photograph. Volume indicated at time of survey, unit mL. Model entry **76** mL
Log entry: **250** mL
